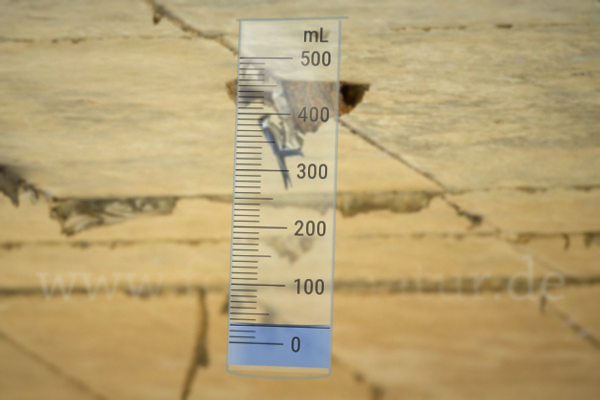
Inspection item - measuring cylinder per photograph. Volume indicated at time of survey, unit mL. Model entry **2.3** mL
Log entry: **30** mL
